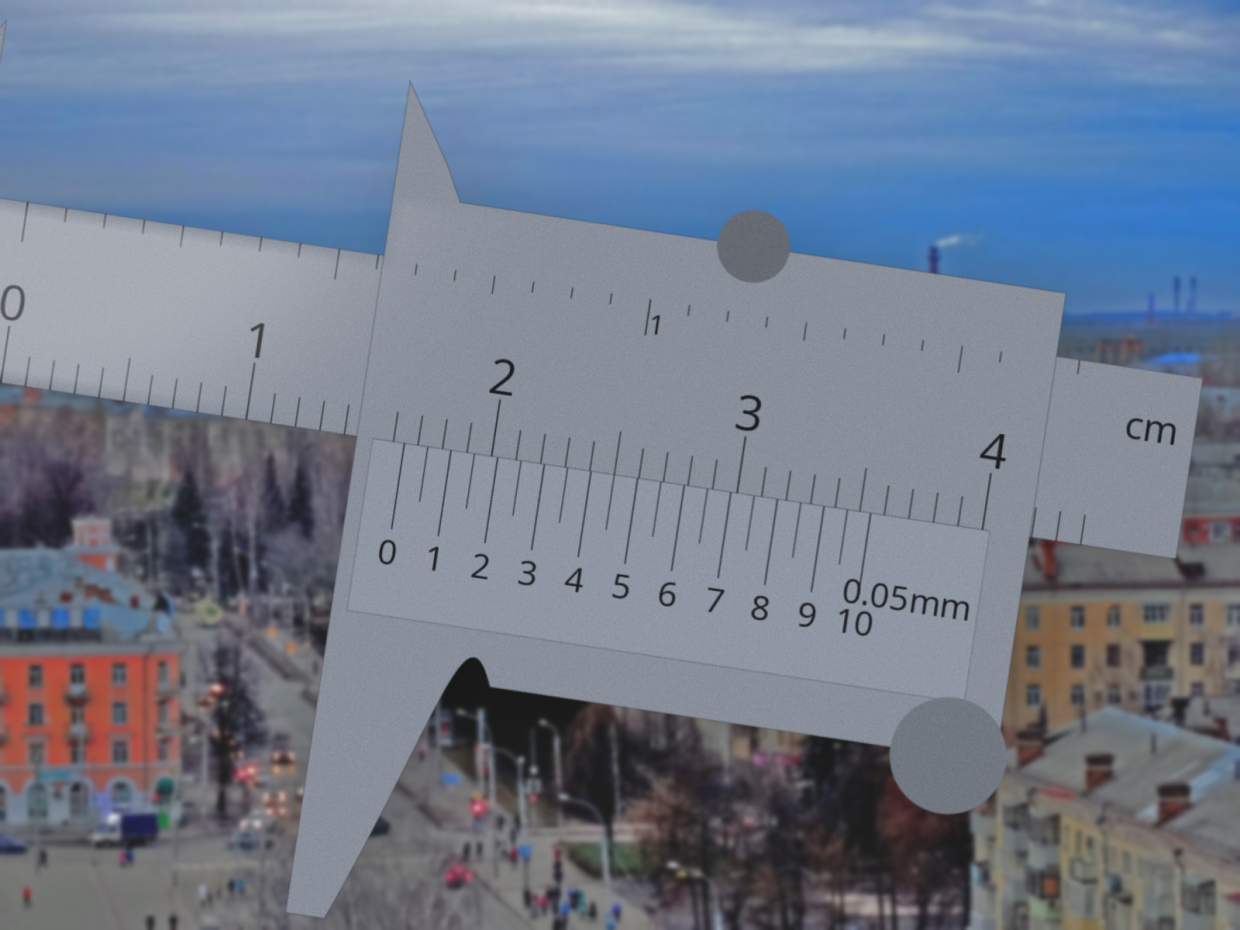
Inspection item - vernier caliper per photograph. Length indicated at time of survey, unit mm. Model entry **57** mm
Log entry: **16.45** mm
